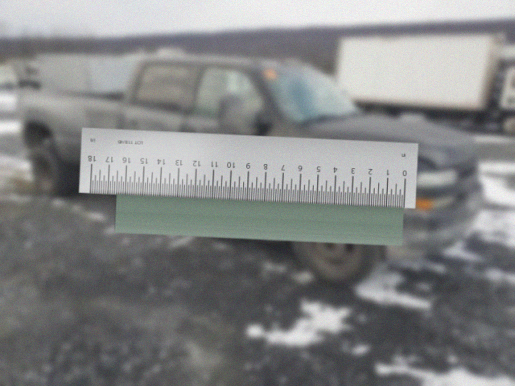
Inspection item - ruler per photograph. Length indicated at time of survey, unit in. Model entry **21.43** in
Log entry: **16.5** in
